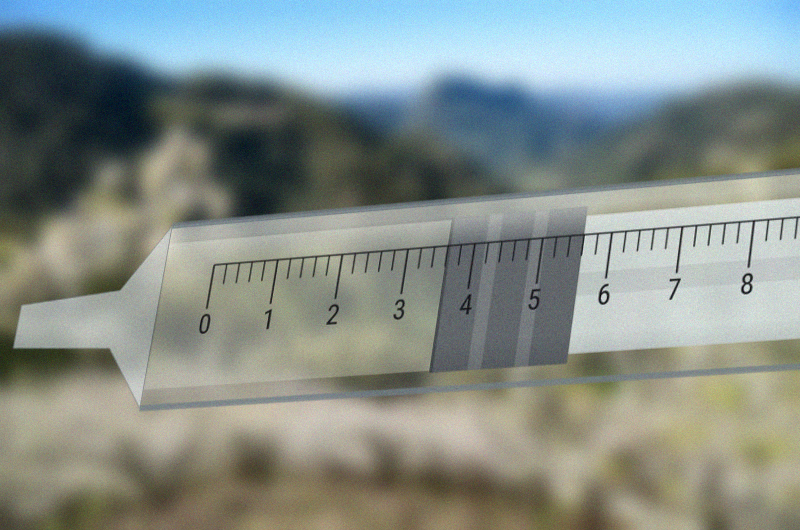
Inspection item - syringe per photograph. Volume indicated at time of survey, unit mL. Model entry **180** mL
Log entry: **3.6** mL
